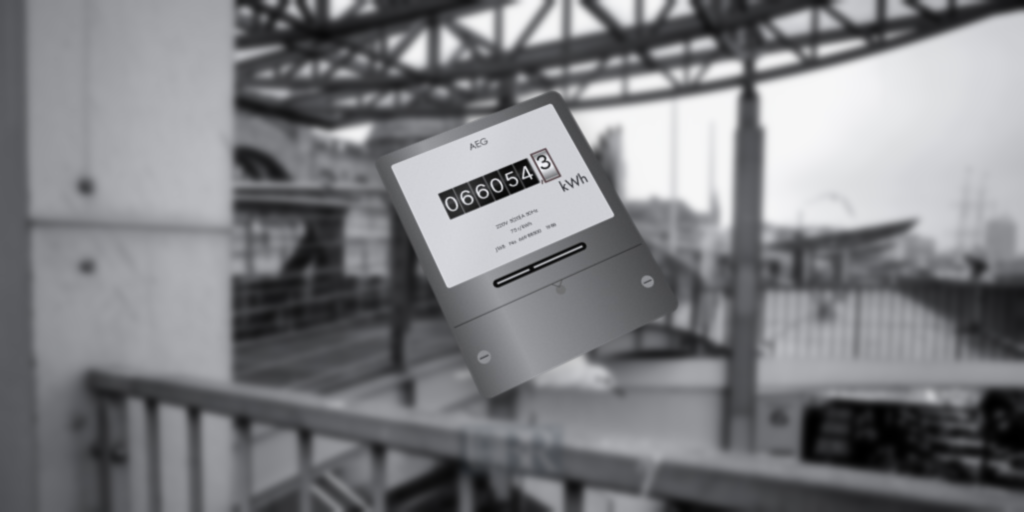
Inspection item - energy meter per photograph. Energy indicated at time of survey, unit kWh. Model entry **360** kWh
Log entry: **66054.3** kWh
